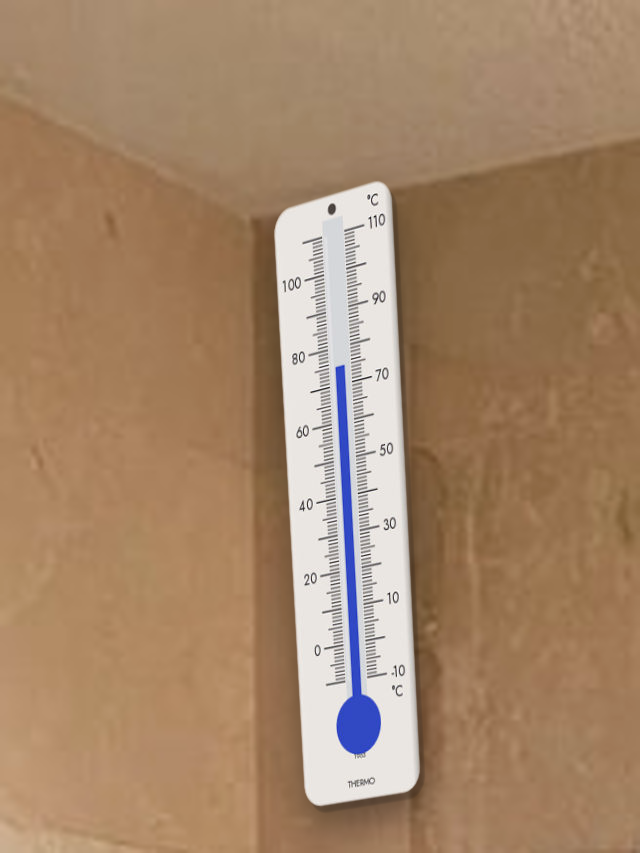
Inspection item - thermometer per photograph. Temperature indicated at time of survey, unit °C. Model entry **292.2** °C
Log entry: **75** °C
